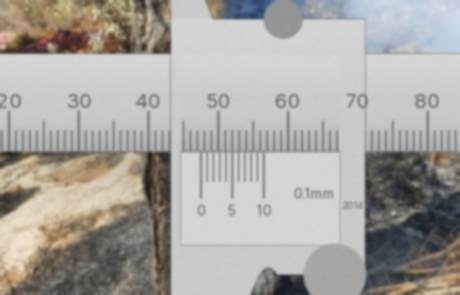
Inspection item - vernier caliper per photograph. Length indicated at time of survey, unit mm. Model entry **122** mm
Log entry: **47.5** mm
